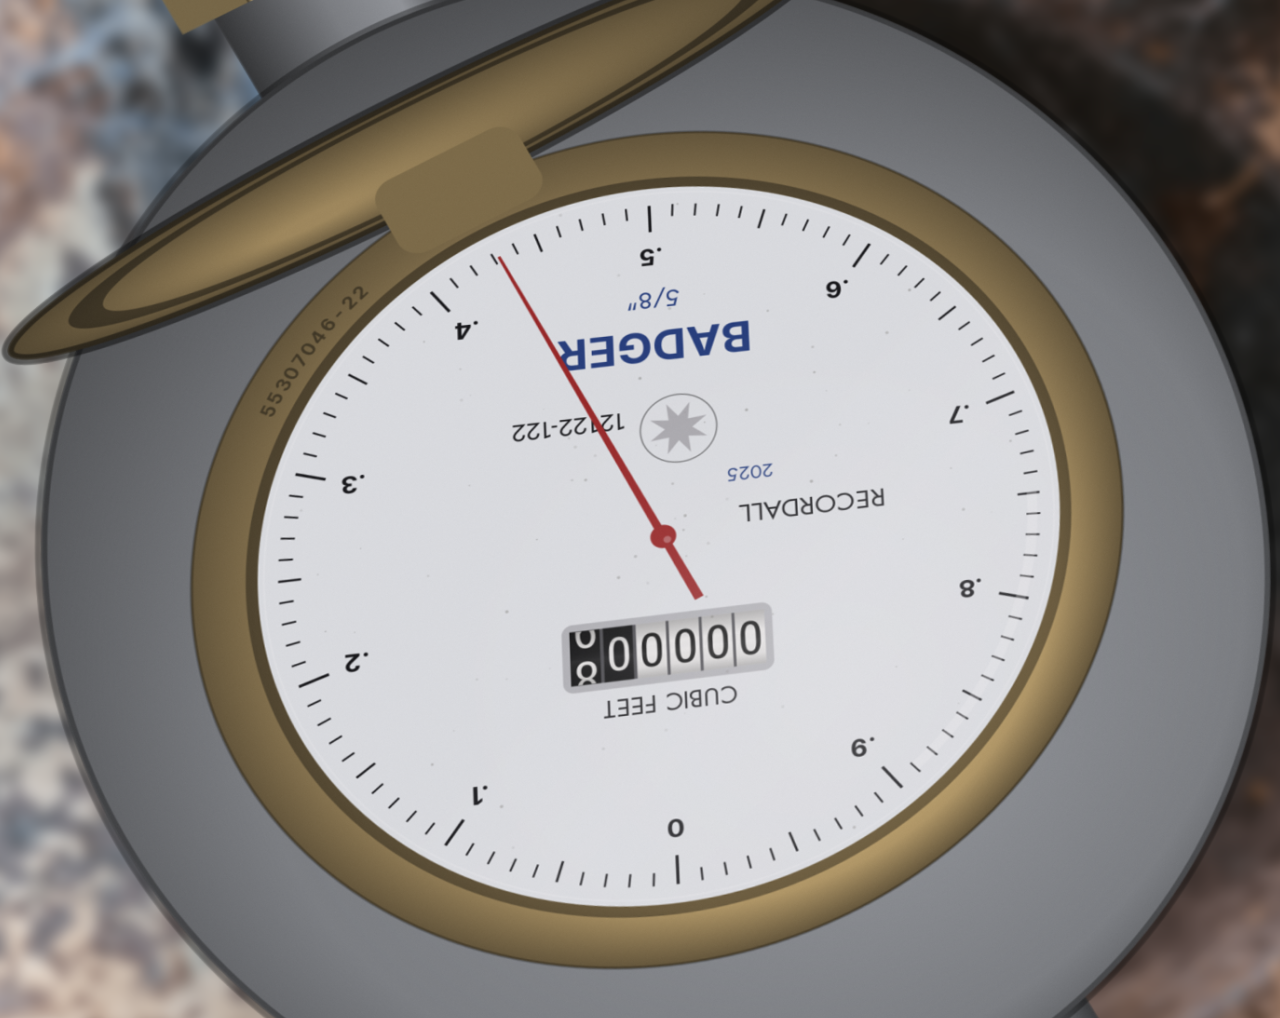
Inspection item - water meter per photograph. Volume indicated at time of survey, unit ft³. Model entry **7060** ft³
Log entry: **8.43** ft³
